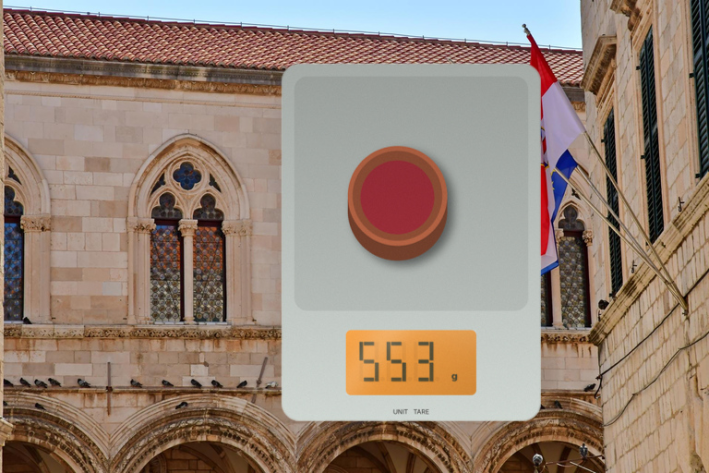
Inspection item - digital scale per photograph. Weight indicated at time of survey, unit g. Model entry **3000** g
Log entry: **553** g
